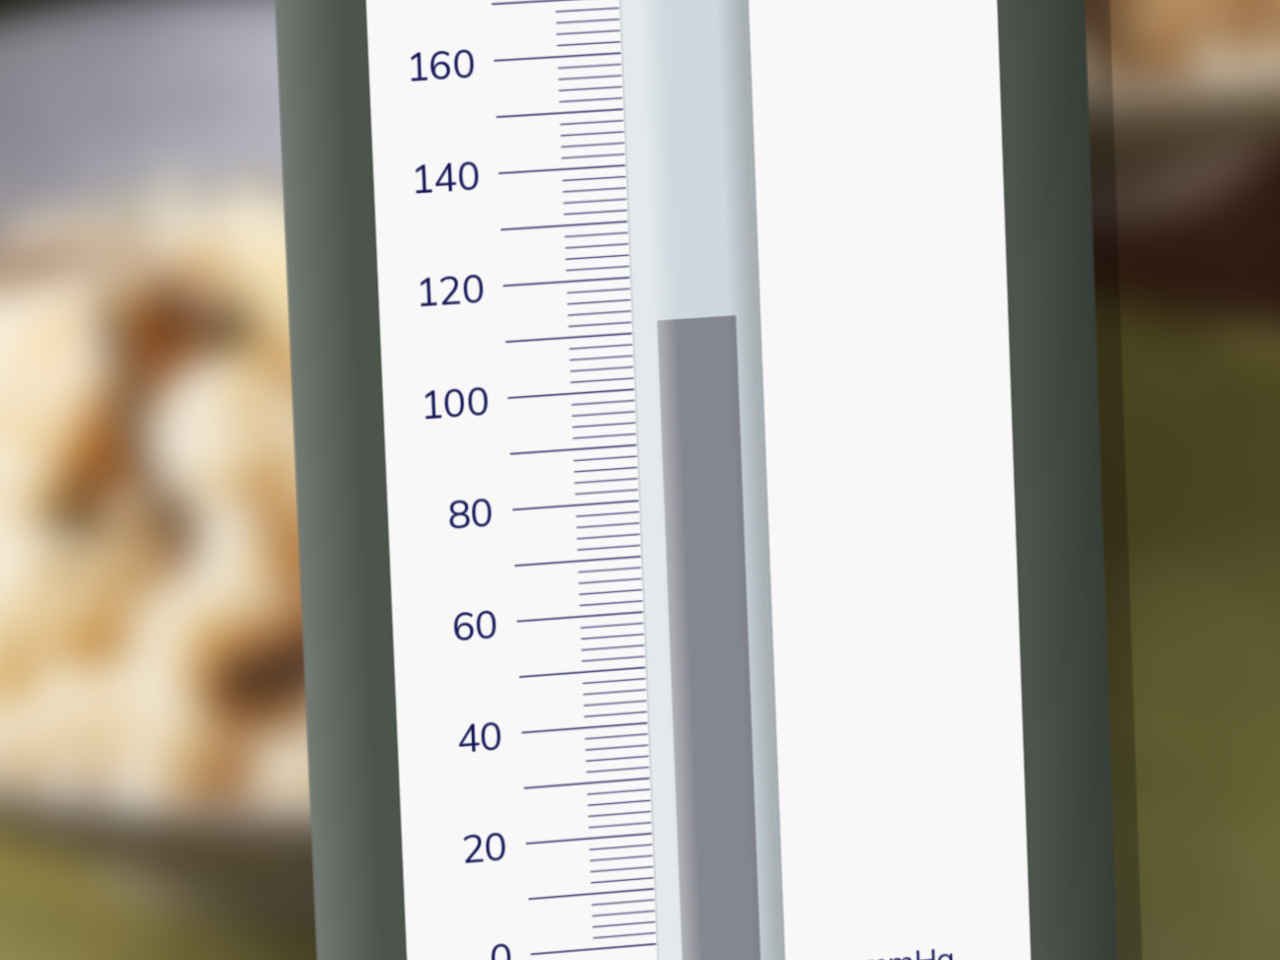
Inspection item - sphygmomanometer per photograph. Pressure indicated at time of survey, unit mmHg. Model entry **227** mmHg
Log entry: **112** mmHg
